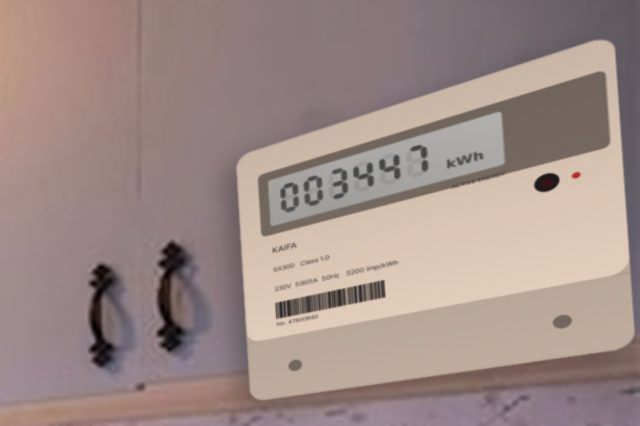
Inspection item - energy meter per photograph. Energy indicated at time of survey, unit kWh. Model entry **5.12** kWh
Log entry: **3447** kWh
